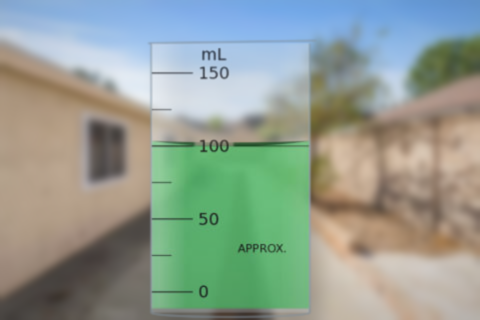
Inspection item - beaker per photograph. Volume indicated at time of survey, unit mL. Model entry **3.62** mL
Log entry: **100** mL
